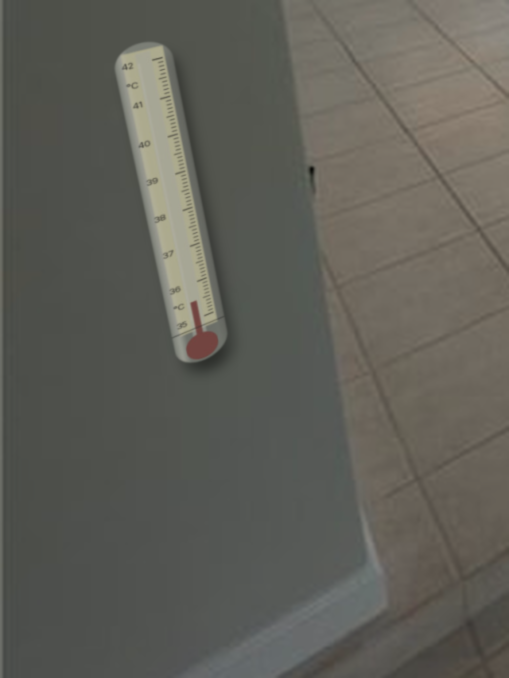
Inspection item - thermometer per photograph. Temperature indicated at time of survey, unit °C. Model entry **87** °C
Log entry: **35.5** °C
